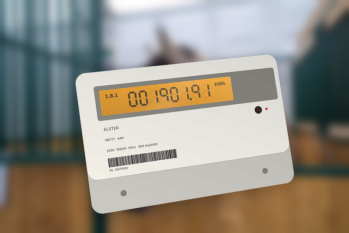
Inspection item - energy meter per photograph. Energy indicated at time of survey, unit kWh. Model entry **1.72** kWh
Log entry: **1901.91** kWh
